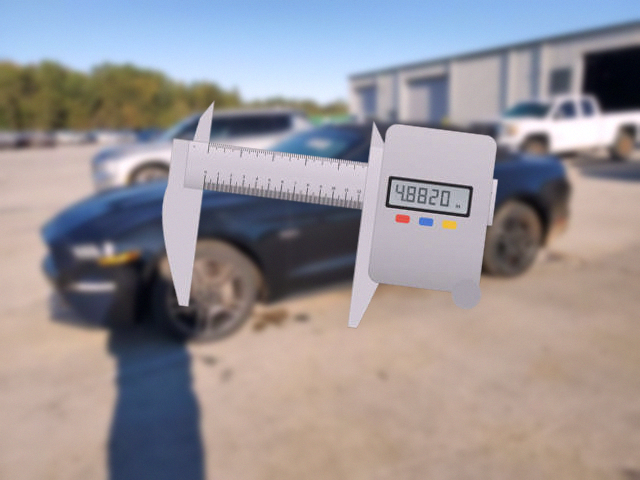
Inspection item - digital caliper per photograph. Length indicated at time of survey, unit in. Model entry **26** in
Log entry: **4.8820** in
